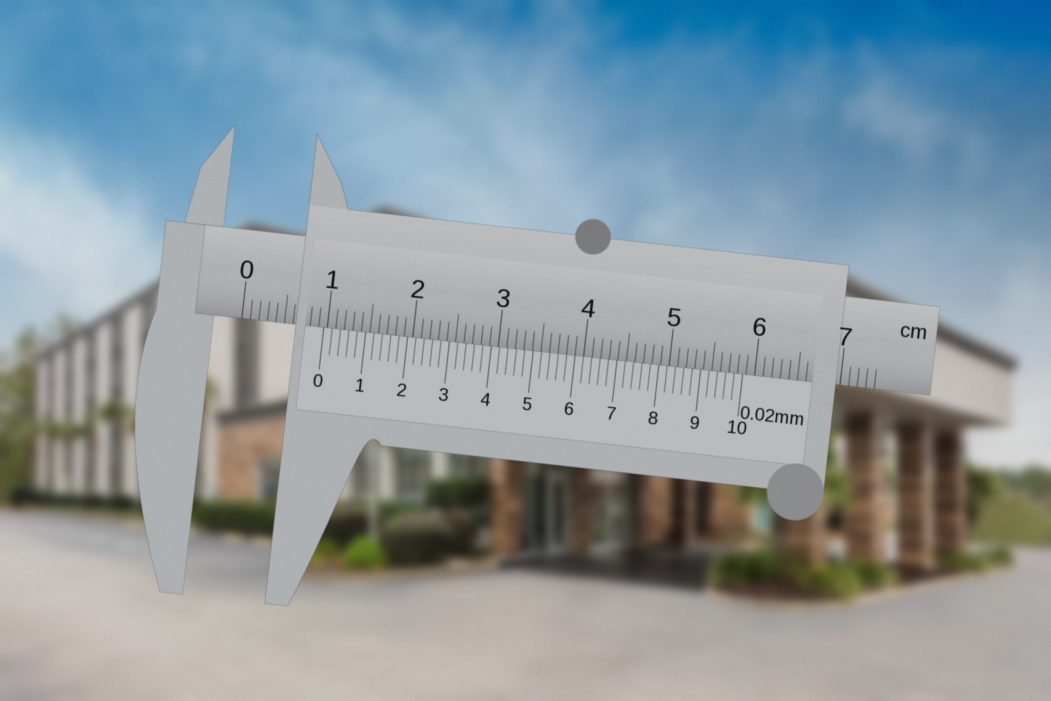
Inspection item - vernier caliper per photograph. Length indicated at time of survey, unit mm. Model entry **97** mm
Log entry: **9.6** mm
